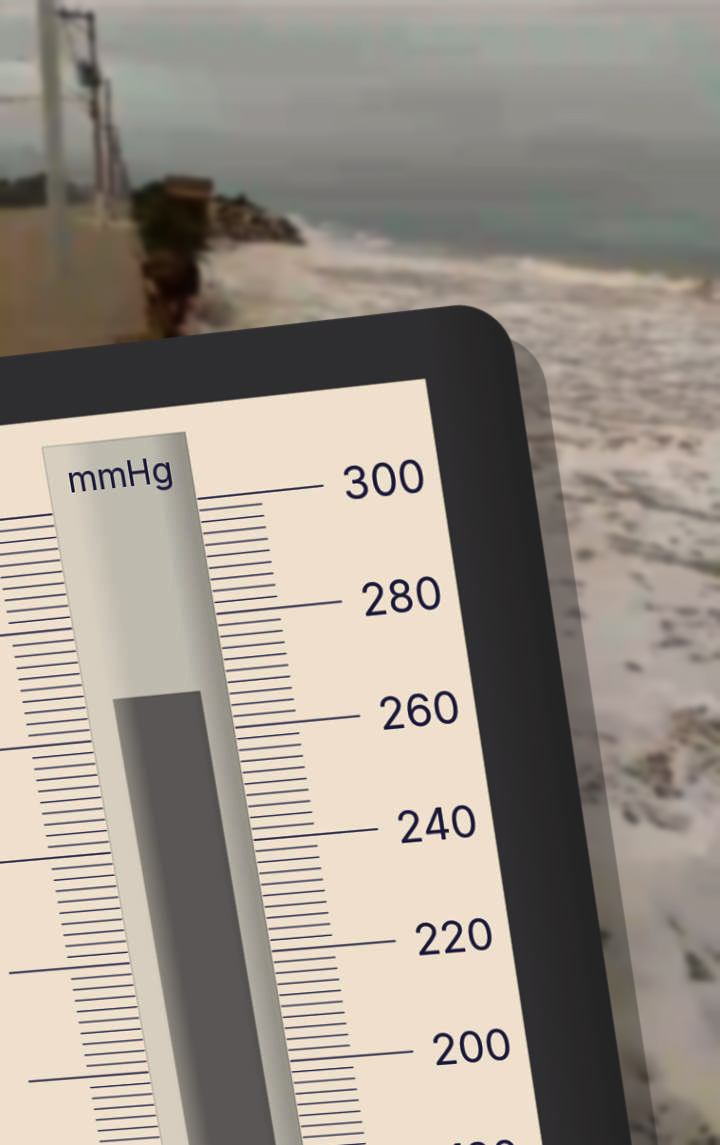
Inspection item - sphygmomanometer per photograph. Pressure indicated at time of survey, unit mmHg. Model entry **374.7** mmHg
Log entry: **267** mmHg
